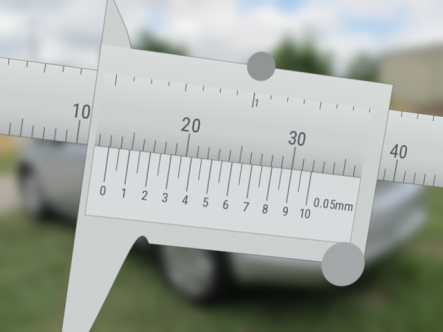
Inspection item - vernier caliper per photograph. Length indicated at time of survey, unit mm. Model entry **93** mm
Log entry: **12.9** mm
